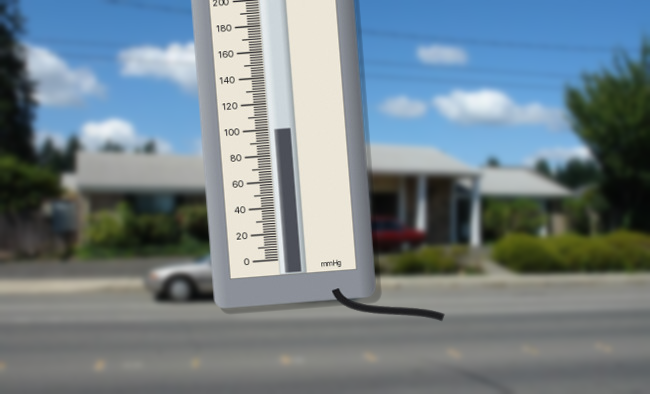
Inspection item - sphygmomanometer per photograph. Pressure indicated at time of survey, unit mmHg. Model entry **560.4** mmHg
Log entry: **100** mmHg
